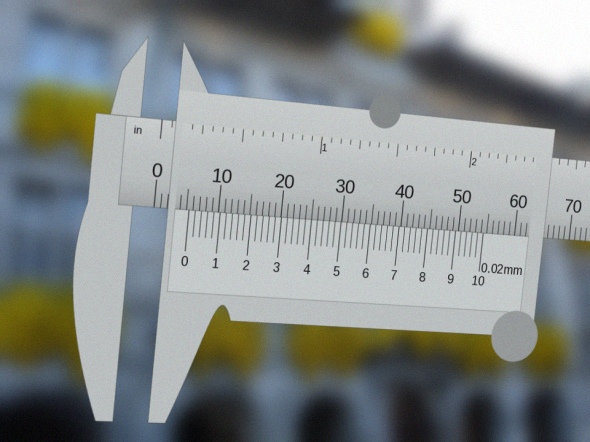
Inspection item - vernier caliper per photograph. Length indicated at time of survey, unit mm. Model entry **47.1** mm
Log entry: **5.4** mm
